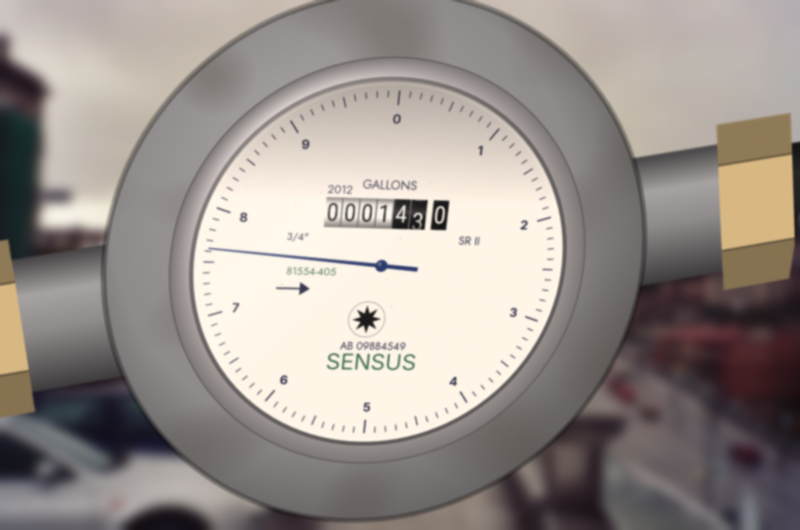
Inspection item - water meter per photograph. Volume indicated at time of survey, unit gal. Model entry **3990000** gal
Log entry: **1427.6** gal
